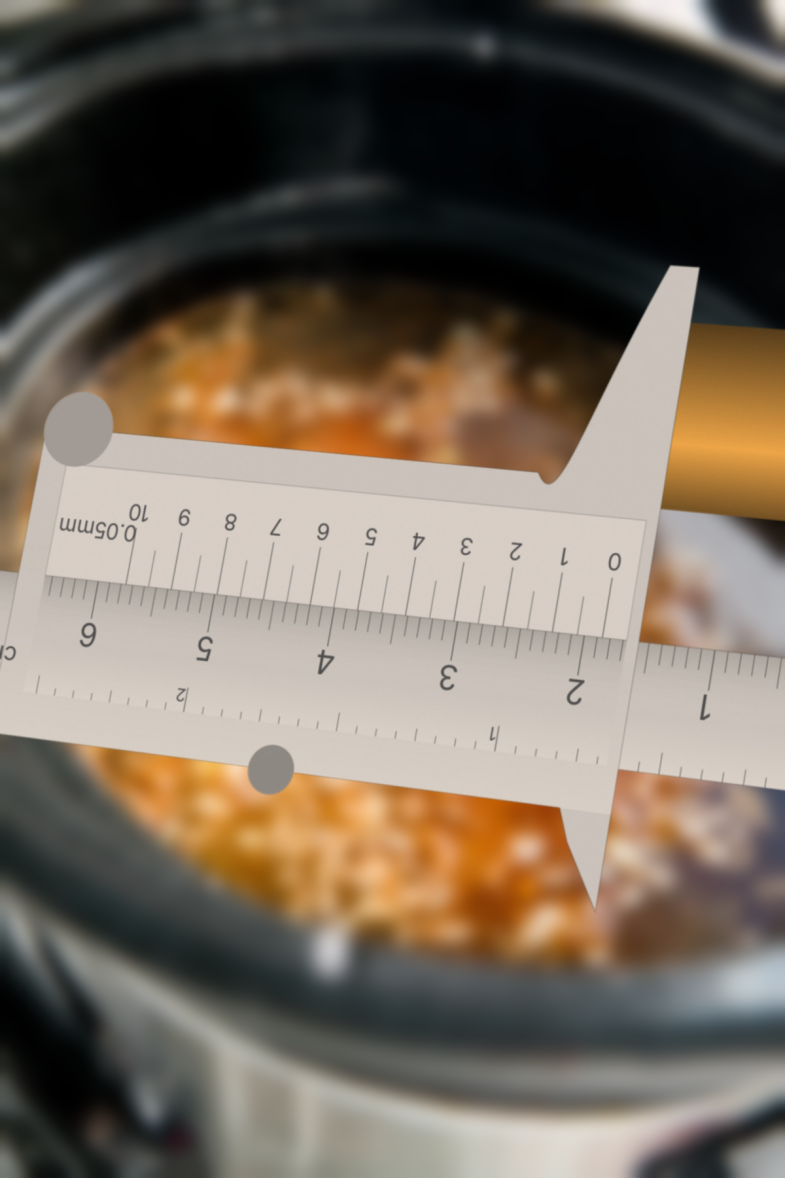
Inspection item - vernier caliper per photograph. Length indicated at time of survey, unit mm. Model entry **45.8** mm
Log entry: **18.6** mm
